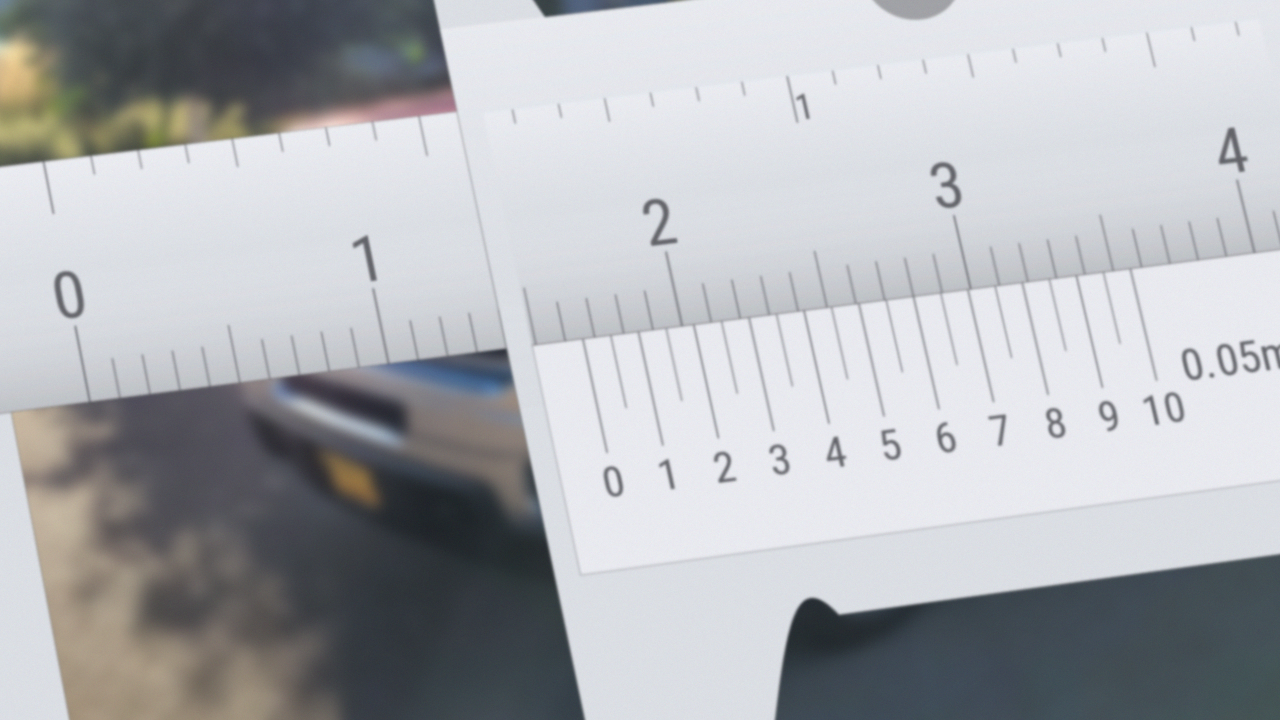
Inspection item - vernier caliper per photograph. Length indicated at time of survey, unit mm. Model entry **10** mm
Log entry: **16.6** mm
